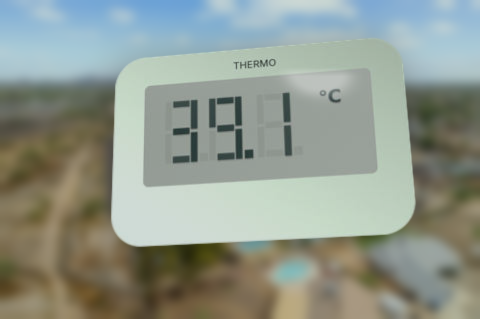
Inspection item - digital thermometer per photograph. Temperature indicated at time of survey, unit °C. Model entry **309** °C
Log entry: **39.1** °C
